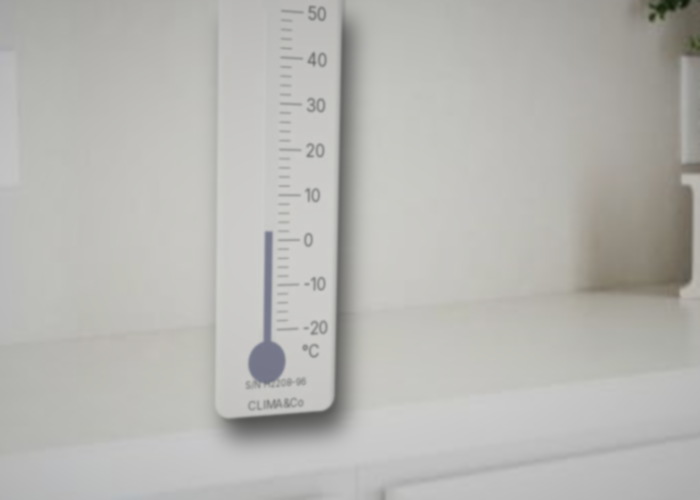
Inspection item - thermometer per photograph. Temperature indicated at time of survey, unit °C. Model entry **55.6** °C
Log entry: **2** °C
